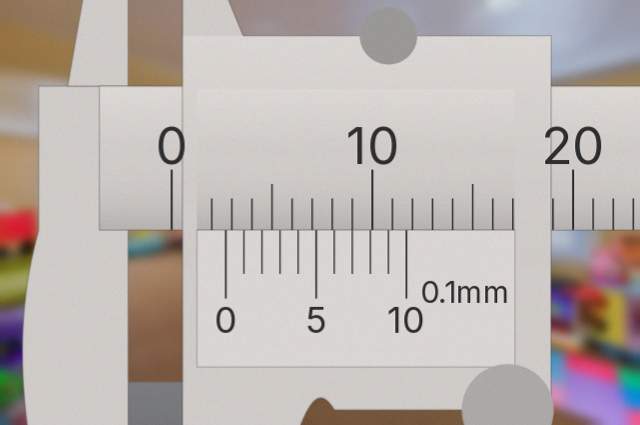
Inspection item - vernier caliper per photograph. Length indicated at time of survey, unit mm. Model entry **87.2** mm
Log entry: **2.7** mm
